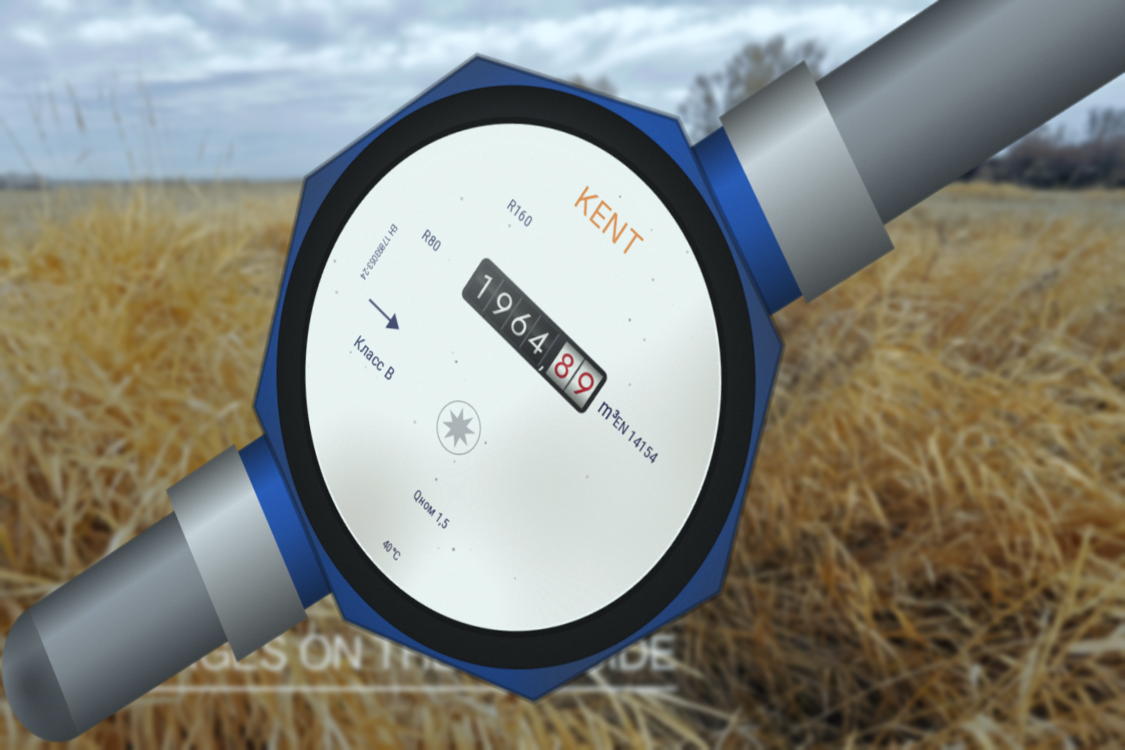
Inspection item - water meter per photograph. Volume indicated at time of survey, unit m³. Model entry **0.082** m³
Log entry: **1964.89** m³
